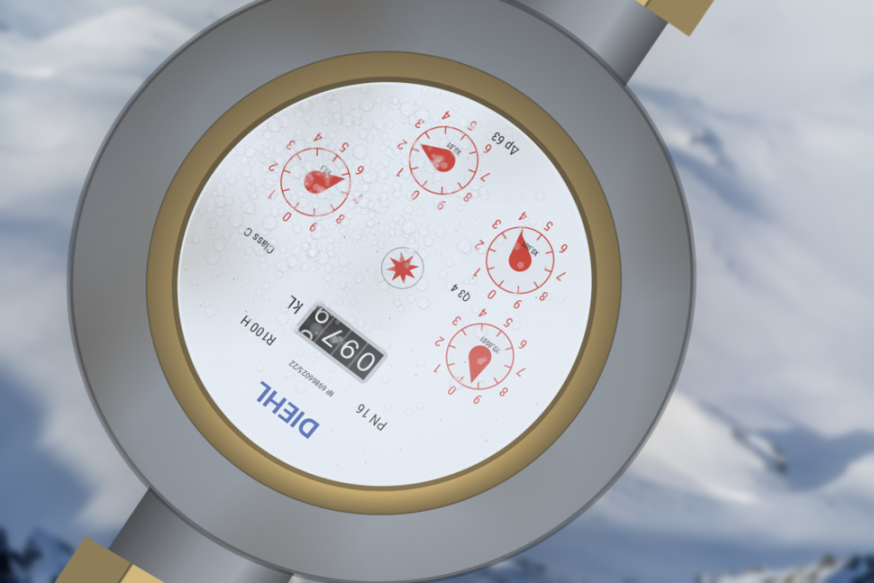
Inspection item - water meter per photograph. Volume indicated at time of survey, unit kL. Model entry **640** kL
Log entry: **978.6239** kL
